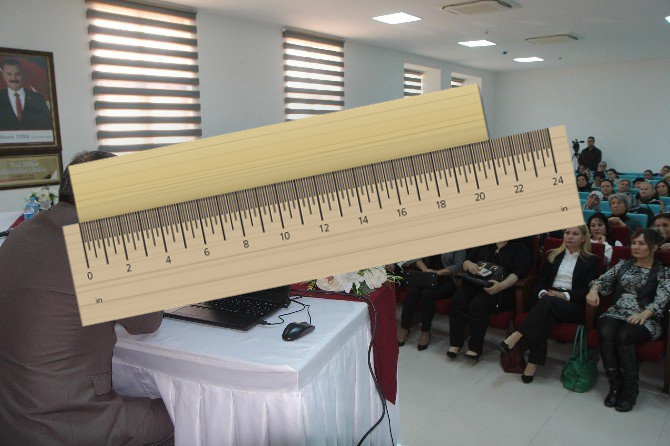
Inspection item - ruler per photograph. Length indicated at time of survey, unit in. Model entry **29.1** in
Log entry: **21** in
